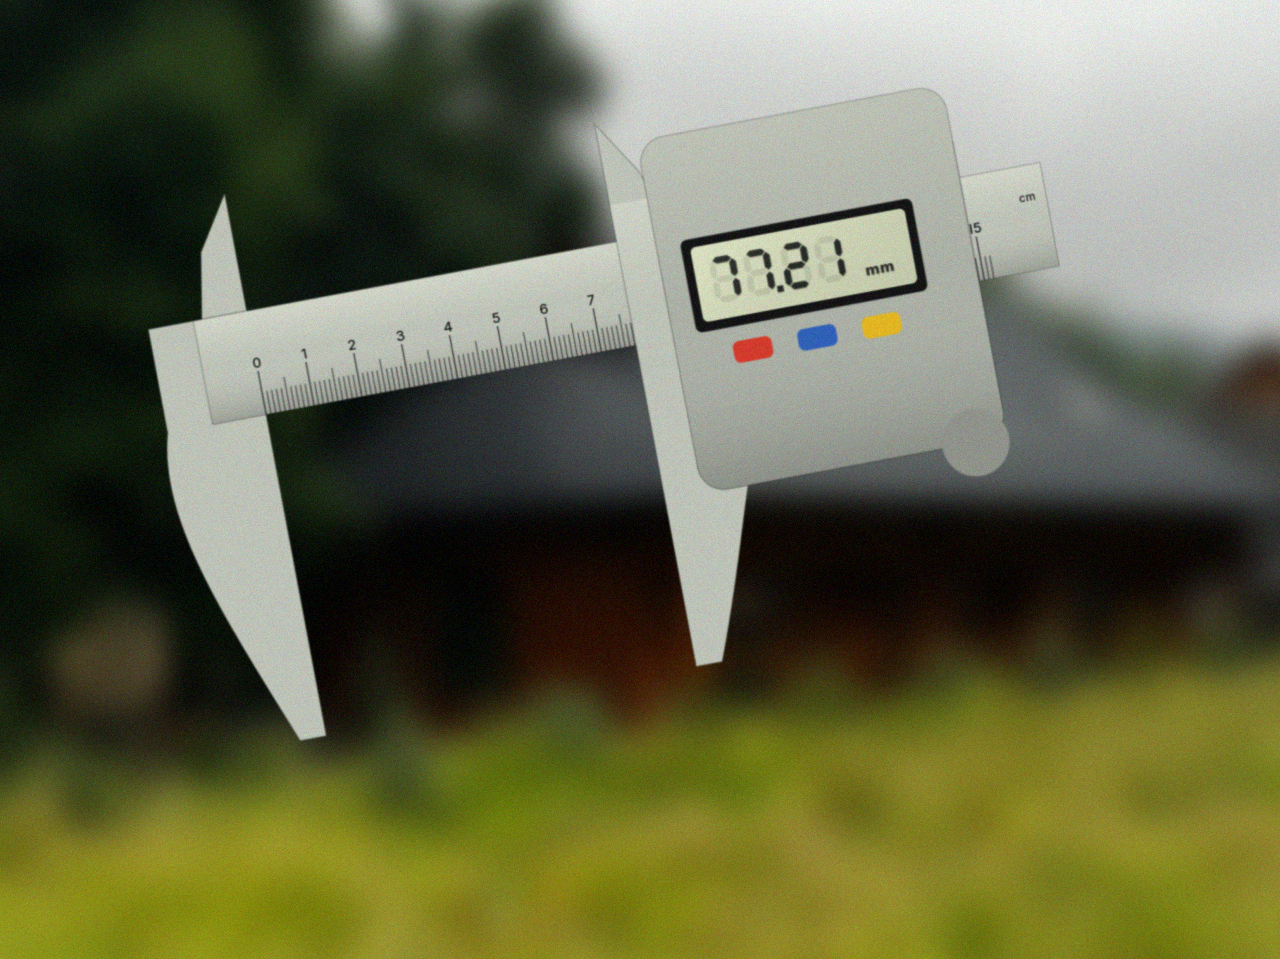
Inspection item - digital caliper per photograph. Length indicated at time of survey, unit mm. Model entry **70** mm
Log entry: **77.21** mm
